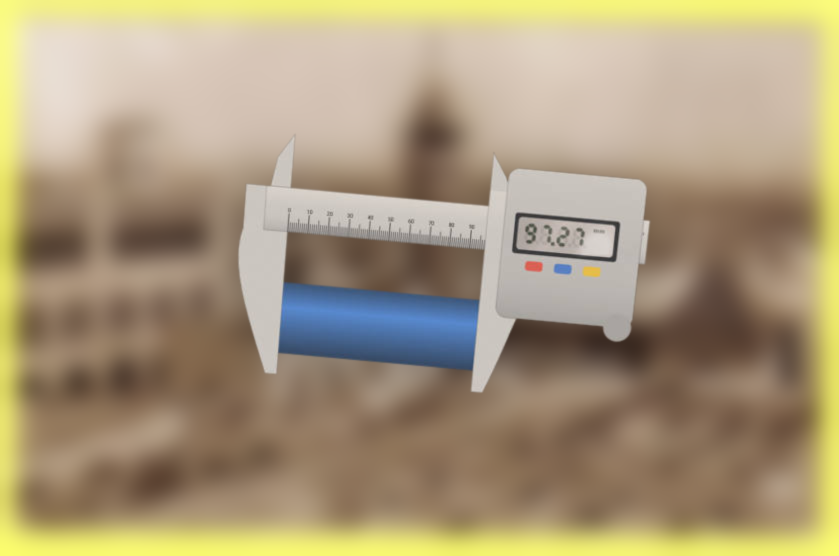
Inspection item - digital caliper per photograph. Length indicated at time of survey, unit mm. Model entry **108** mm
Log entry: **97.27** mm
